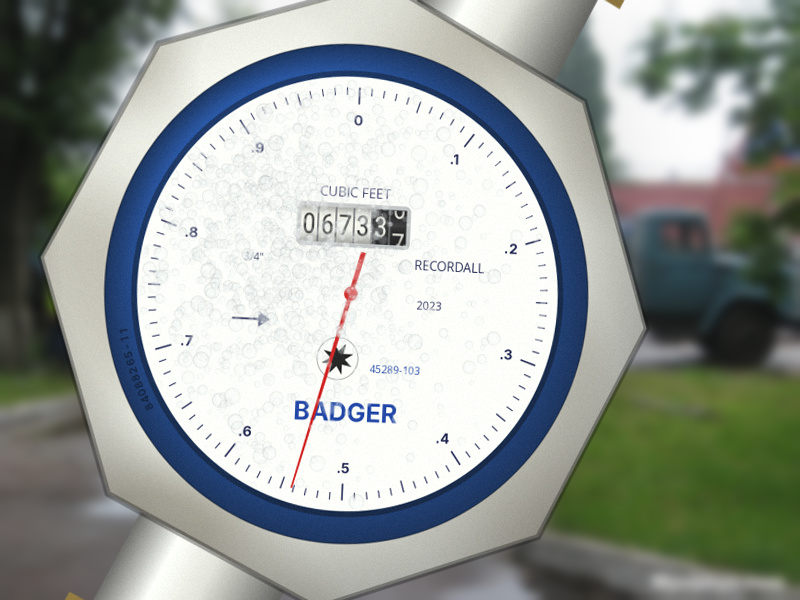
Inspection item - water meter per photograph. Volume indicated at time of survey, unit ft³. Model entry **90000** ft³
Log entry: **67336.54** ft³
